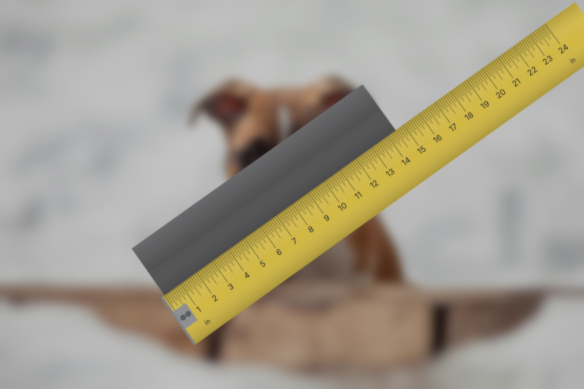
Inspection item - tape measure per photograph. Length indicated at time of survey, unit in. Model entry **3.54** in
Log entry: **14.5** in
